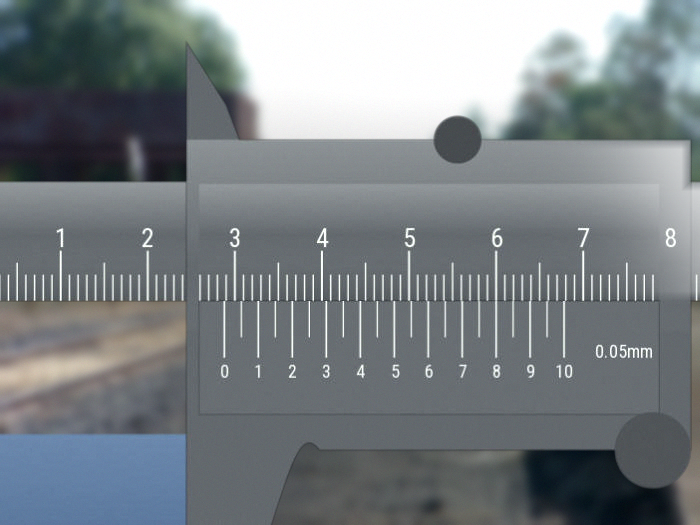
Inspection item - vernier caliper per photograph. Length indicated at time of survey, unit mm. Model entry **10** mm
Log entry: **28.8** mm
